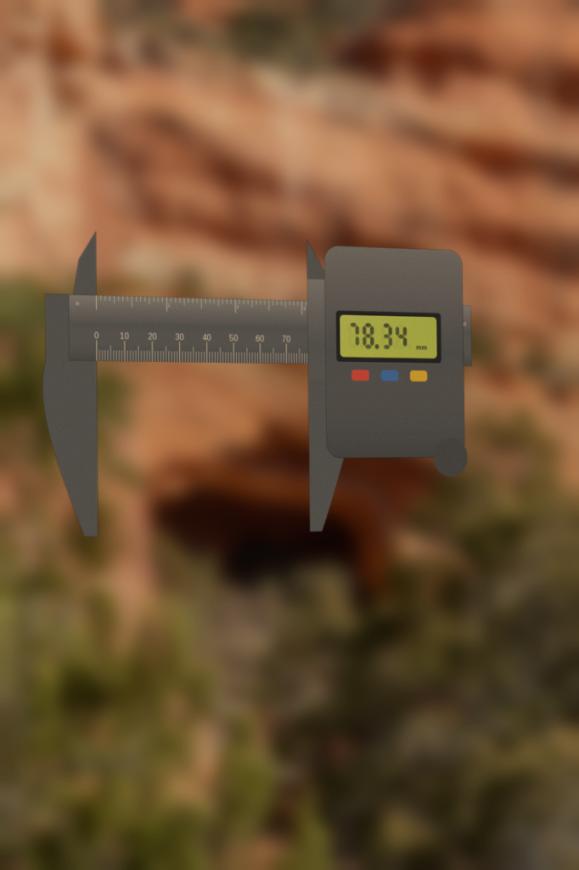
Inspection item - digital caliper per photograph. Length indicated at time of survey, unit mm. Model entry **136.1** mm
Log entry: **78.34** mm
